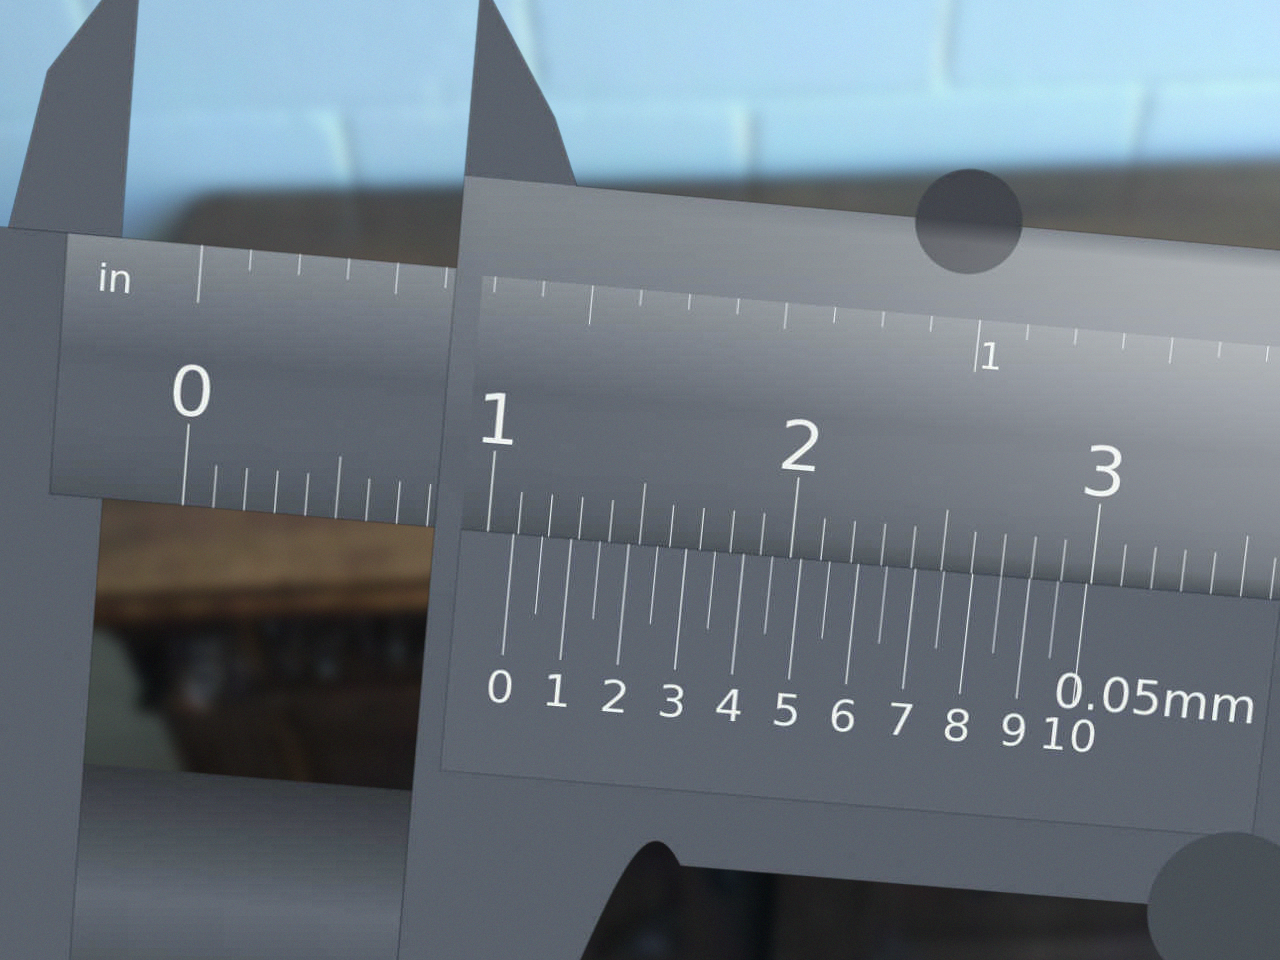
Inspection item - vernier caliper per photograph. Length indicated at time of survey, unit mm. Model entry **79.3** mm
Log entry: **10.85** mm
